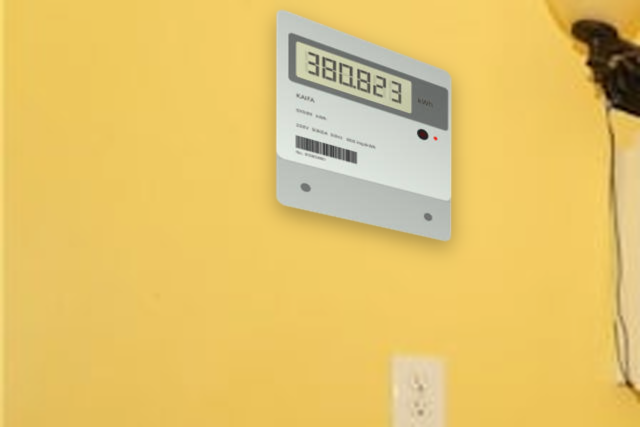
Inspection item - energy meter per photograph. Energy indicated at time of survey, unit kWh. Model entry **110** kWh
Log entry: **380.823** kWh
